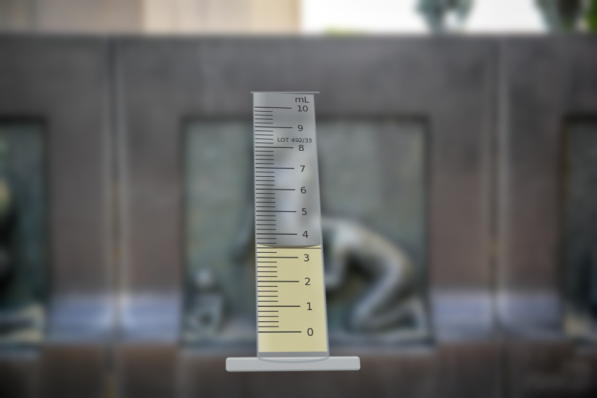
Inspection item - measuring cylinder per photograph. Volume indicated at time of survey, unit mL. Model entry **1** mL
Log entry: **3.4** mL
